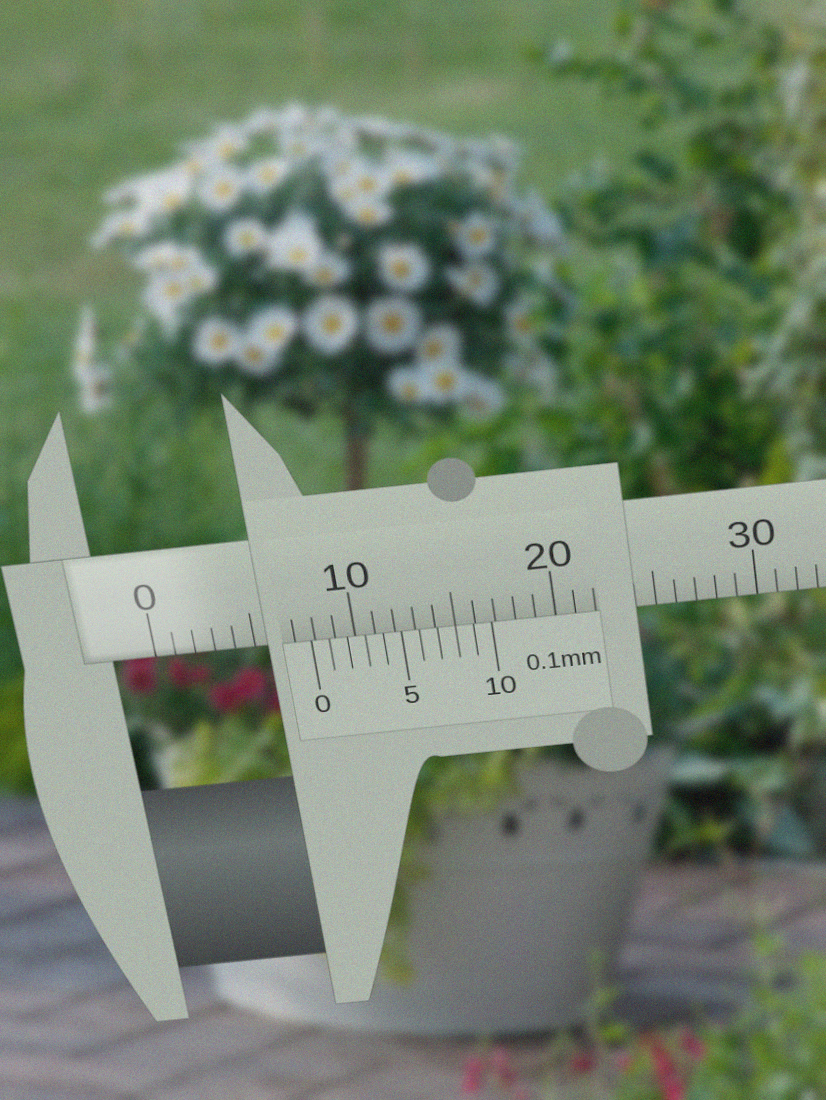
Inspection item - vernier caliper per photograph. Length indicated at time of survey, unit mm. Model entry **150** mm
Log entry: **7.8** mm
